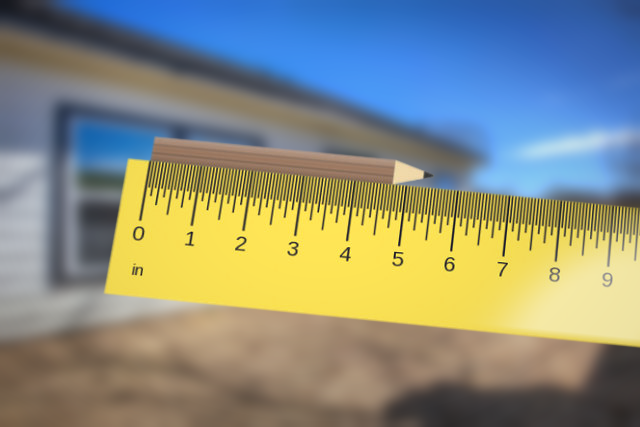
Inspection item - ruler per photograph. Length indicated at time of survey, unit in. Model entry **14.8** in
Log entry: **5.5** in
